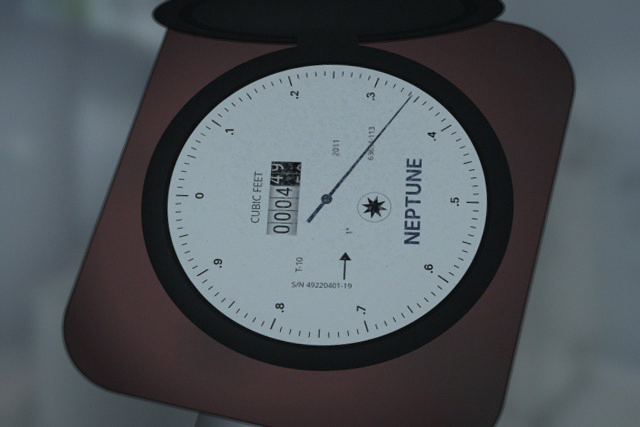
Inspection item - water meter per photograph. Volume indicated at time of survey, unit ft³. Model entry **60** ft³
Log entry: **449.34** ft³
